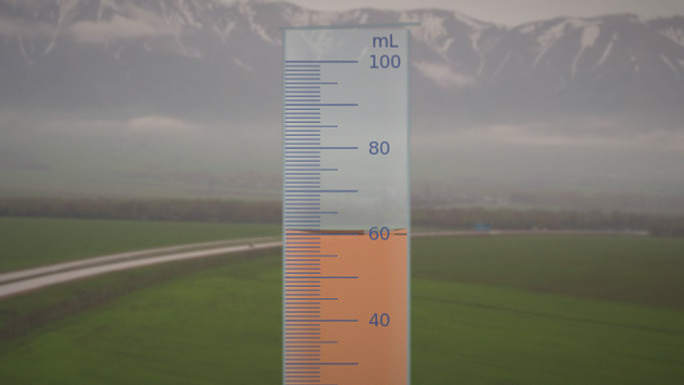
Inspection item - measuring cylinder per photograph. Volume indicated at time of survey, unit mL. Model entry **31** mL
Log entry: **60** mL
